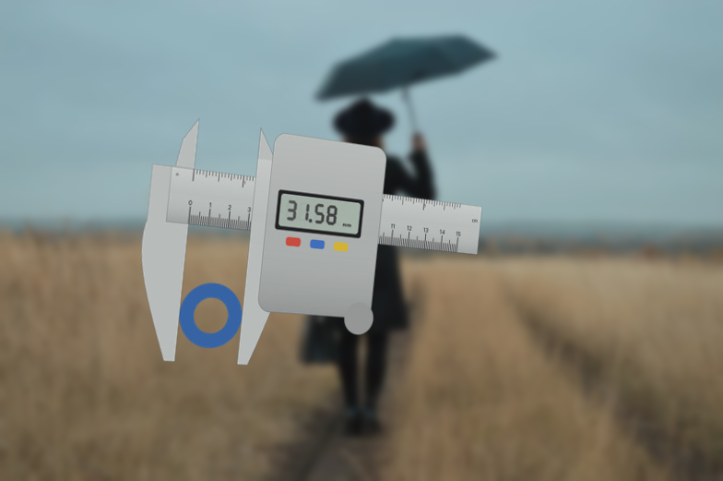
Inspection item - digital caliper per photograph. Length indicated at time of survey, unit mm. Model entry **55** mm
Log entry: **31.58** mm
